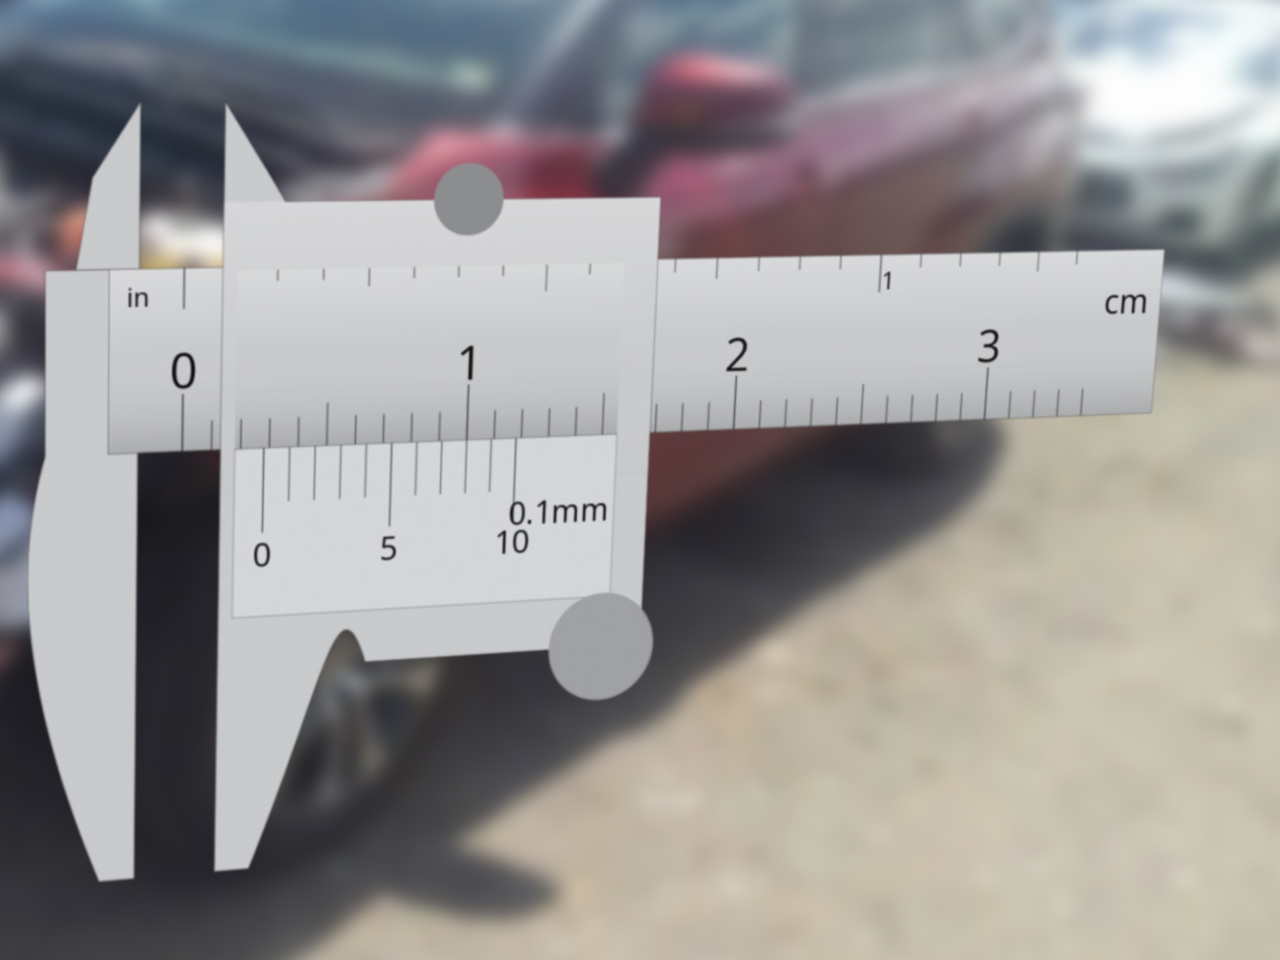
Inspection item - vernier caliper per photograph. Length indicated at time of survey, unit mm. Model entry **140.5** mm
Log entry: **2.8** mm
